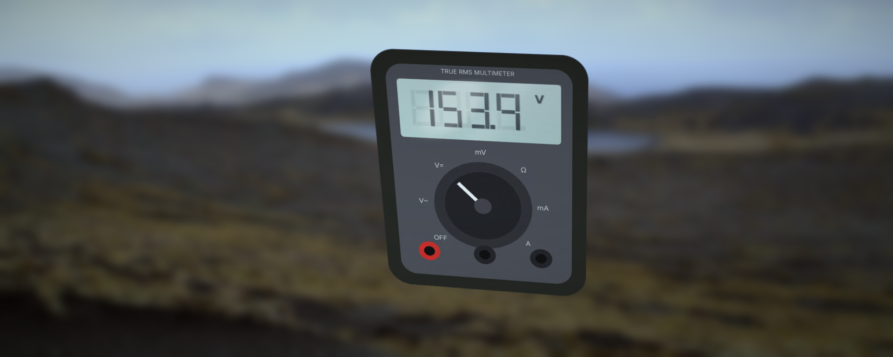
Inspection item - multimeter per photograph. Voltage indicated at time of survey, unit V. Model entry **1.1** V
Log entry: **153.9** V
